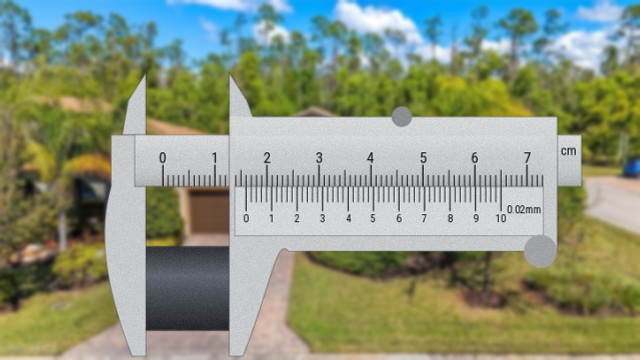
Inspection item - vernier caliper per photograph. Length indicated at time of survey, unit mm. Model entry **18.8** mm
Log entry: **16.0** mm
